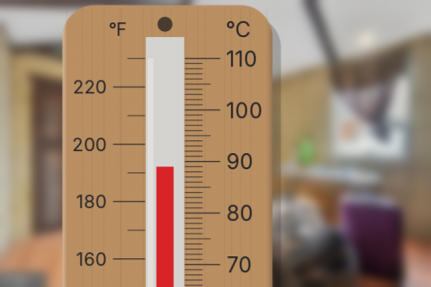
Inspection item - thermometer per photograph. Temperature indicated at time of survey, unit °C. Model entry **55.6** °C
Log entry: **89** °C
